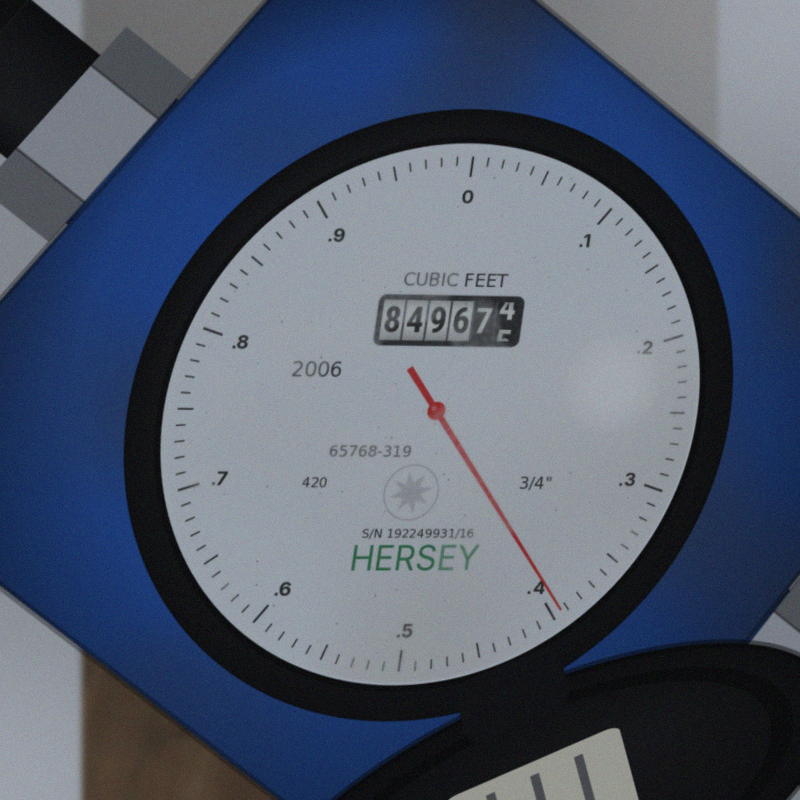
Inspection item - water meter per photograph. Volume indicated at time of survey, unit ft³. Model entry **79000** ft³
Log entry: **849674.39** ft³
